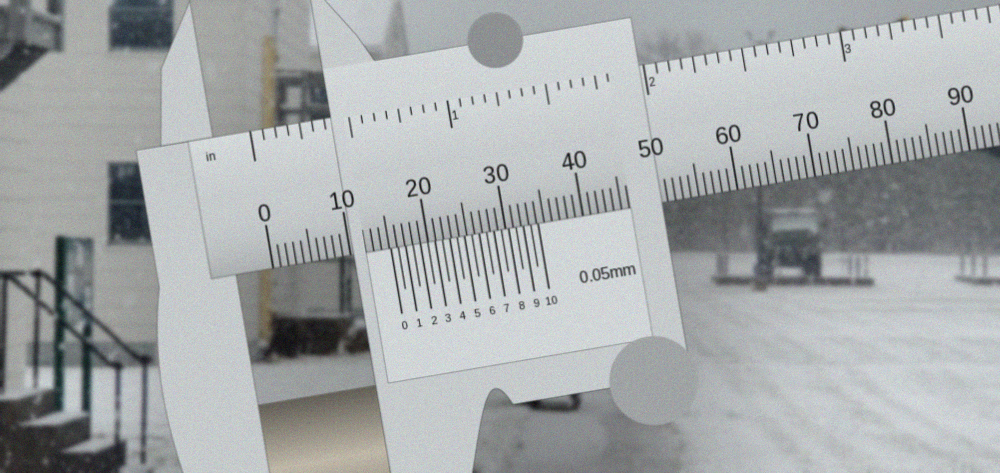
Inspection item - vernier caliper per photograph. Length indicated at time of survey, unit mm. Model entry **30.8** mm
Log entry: **15.2** mm
